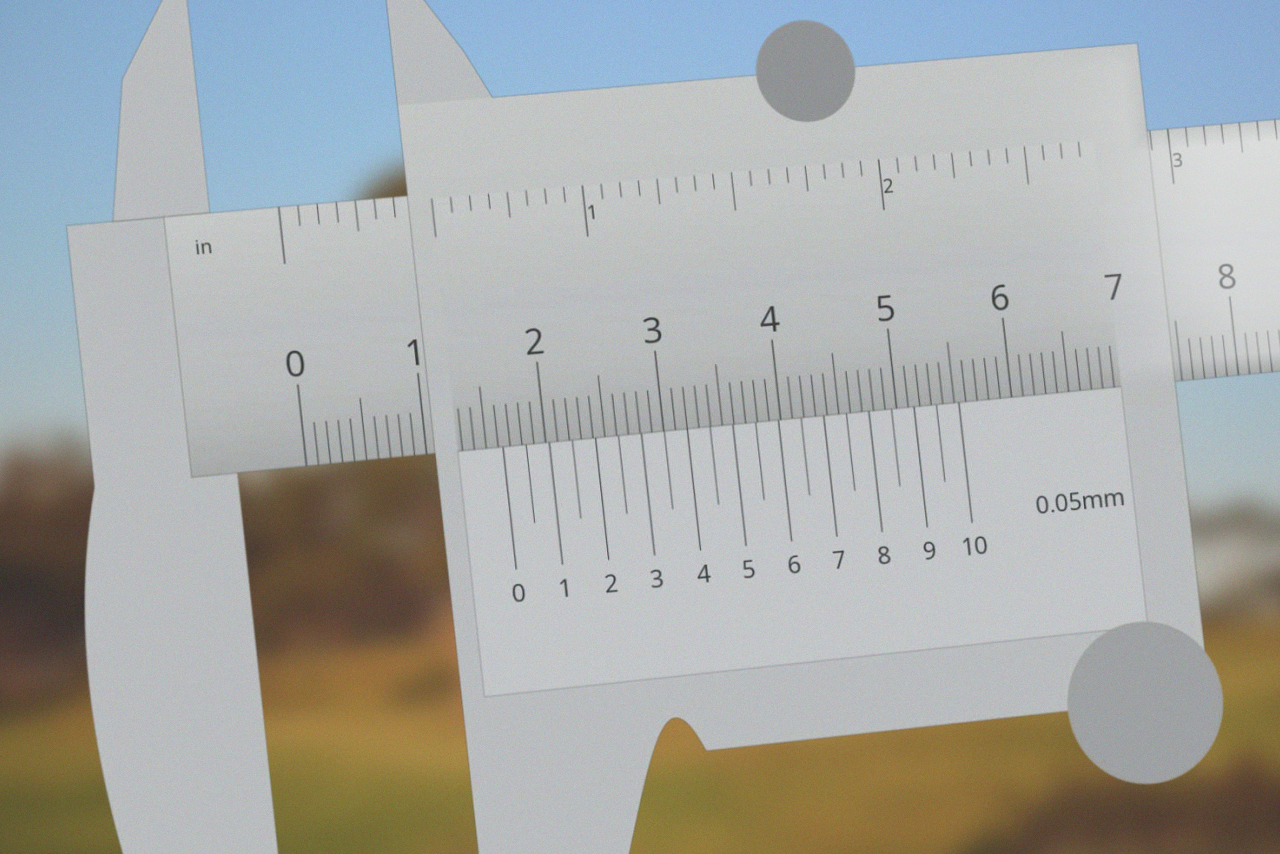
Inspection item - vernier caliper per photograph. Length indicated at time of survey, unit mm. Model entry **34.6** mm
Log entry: **16.4** mm
